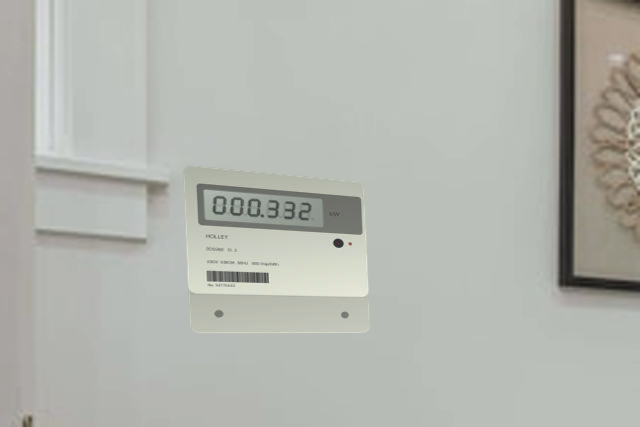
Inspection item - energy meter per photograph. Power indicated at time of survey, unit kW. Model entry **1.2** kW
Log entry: **0.332** kW
